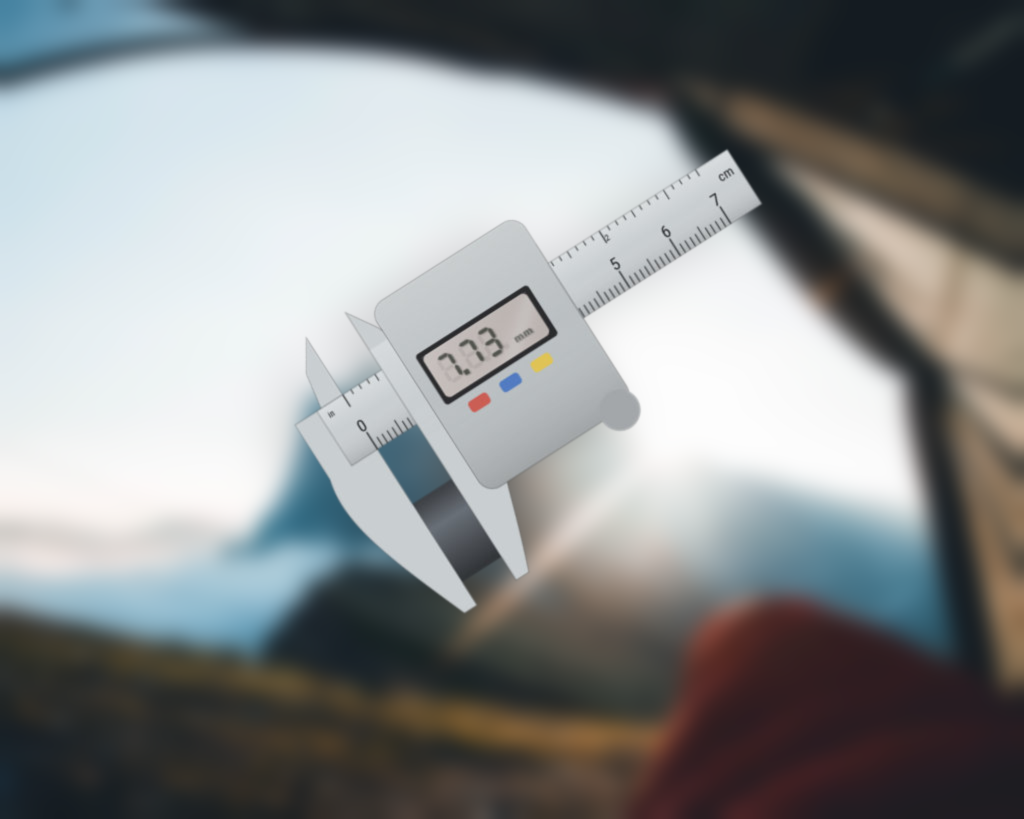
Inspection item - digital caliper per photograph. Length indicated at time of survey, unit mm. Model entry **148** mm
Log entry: **7.73** mm
